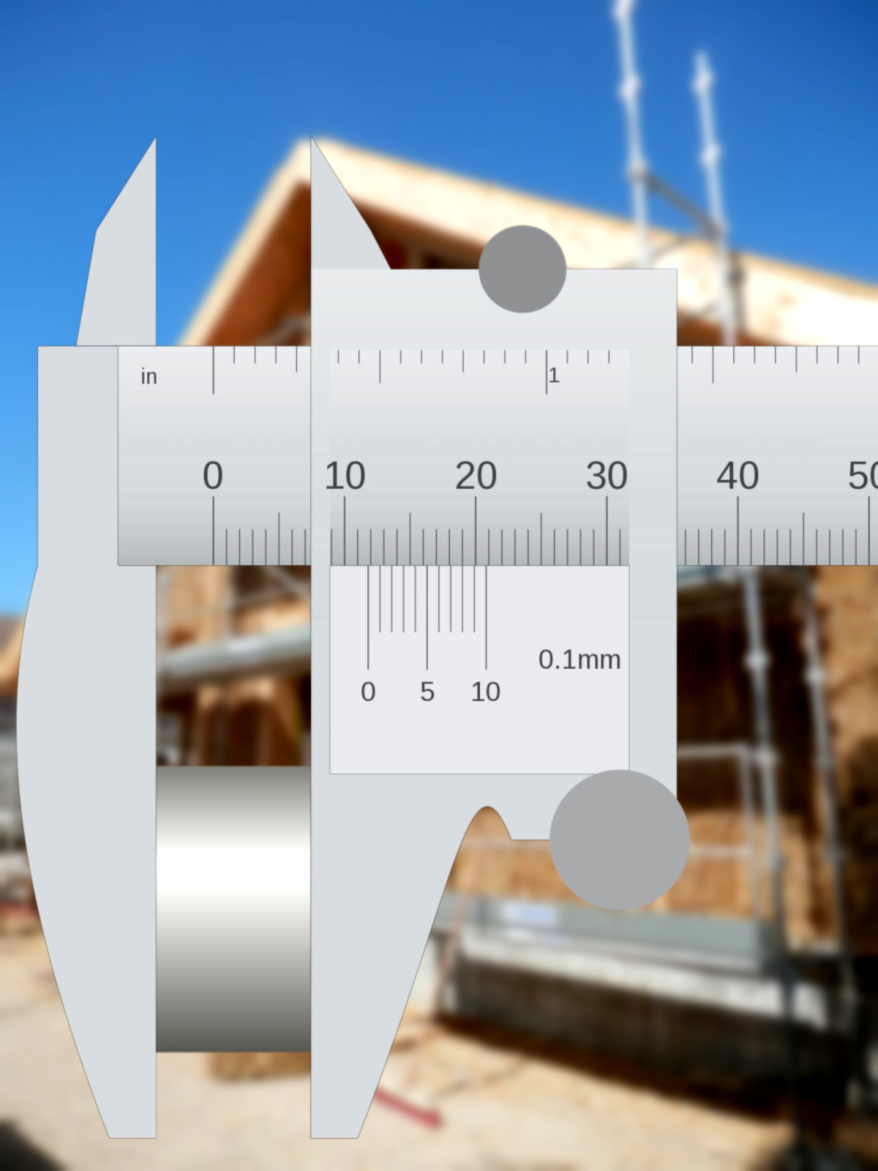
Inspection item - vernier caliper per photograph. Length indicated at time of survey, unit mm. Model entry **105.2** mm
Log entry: **11.8** mm
